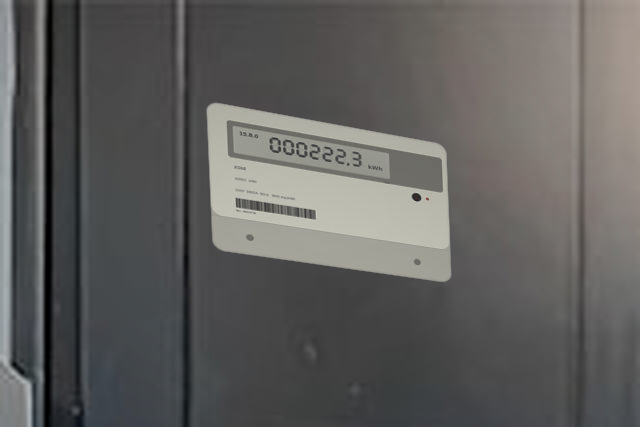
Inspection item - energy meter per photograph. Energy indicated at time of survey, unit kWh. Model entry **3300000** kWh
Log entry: **222.3** kWh
